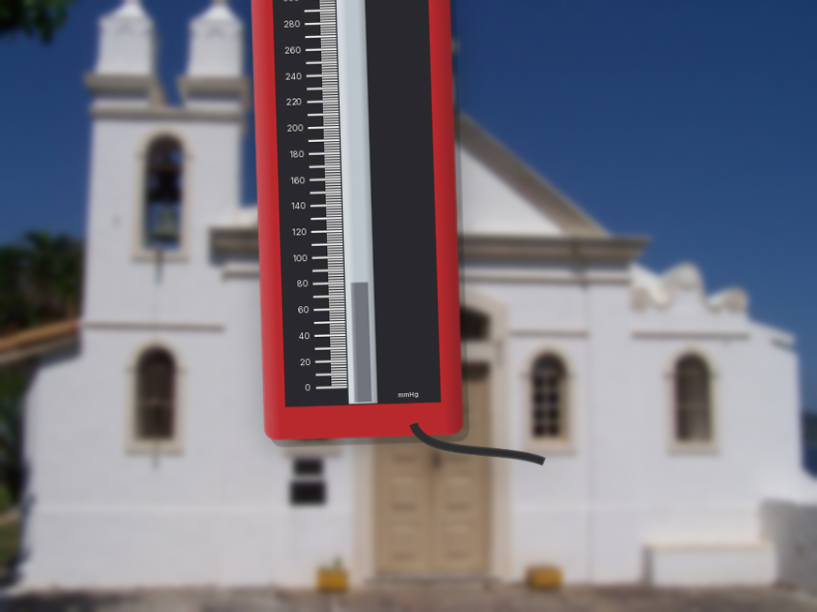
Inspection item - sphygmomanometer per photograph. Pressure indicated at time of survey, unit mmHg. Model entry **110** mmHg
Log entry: **80** mmHg
